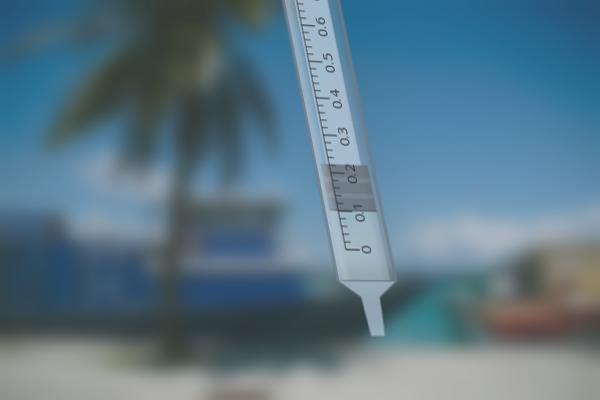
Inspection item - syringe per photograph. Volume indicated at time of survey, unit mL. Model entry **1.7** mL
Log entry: **0.1** mL
